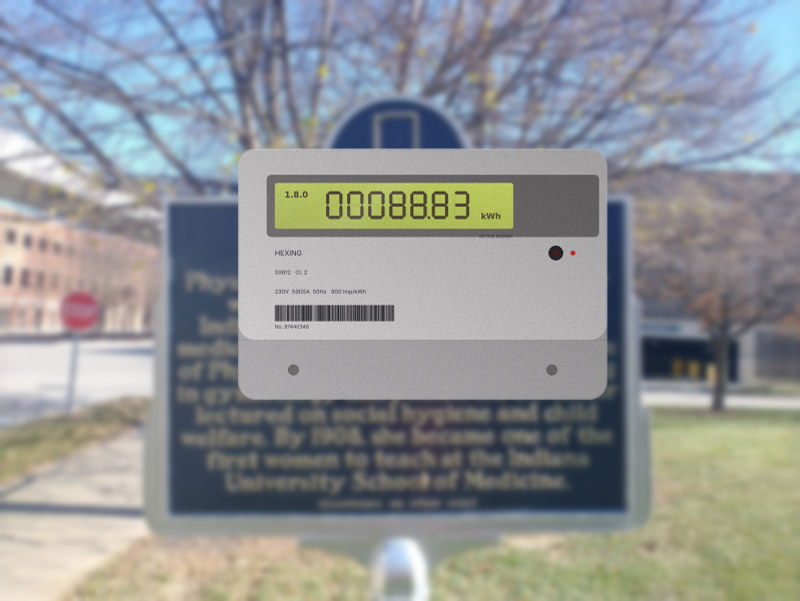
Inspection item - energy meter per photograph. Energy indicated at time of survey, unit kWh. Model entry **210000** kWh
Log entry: **88.83** kWh
